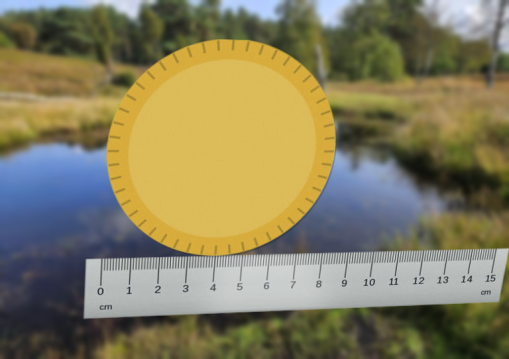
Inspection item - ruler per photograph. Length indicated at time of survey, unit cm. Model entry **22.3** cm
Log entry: **8** cm
